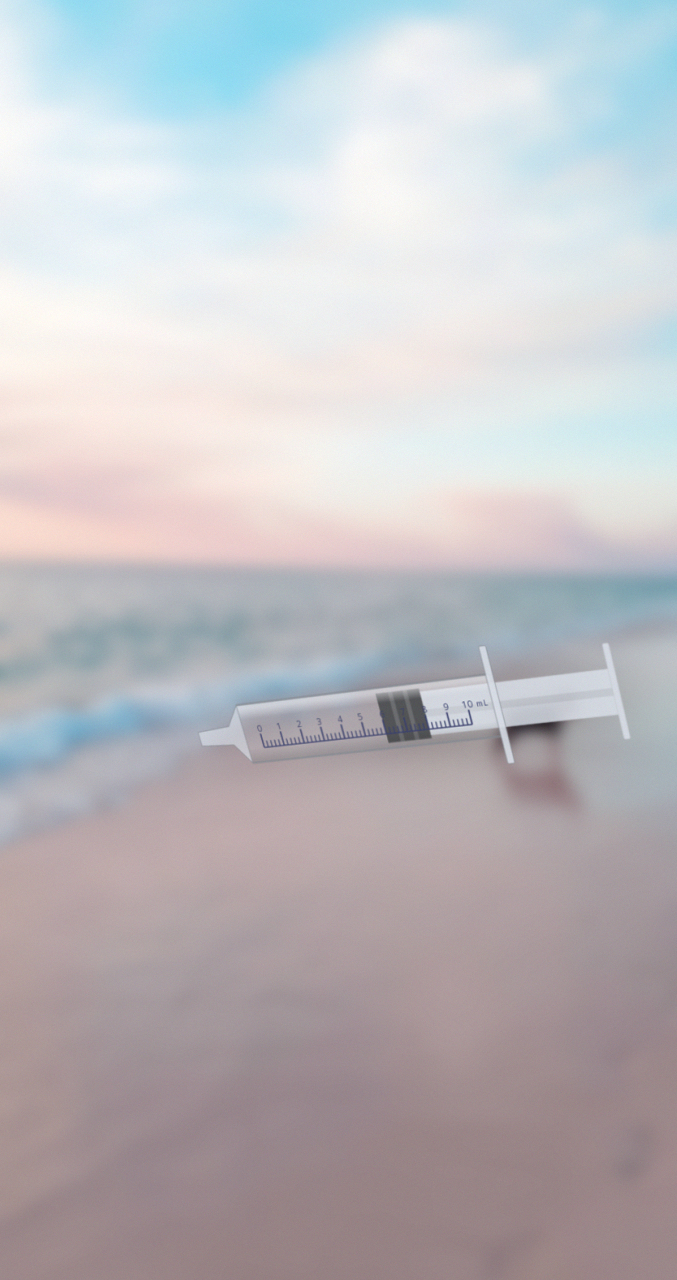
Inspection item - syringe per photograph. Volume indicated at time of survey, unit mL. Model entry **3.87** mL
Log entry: **6** mL
